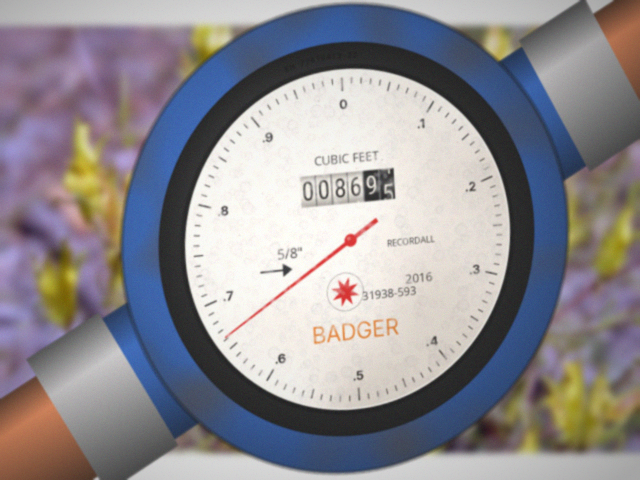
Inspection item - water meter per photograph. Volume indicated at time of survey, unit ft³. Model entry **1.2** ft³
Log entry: **8694.66** ft³
